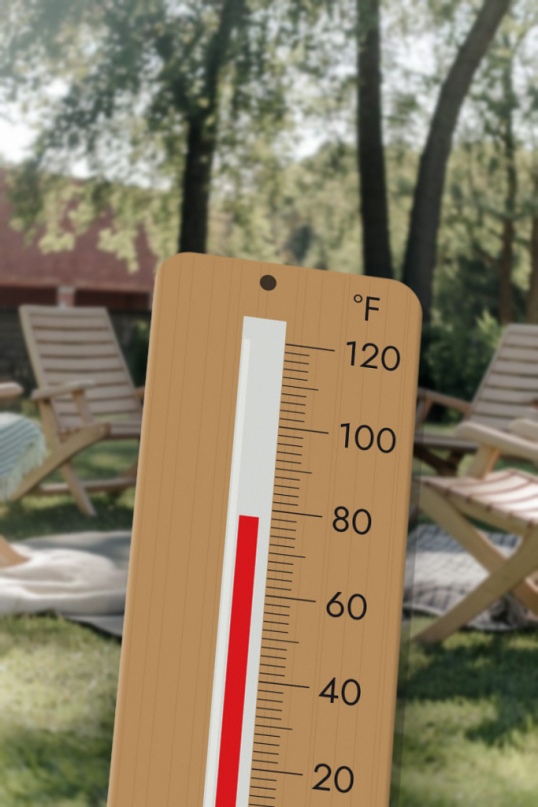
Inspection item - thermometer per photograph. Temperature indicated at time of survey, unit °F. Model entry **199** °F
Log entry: **78** °F
